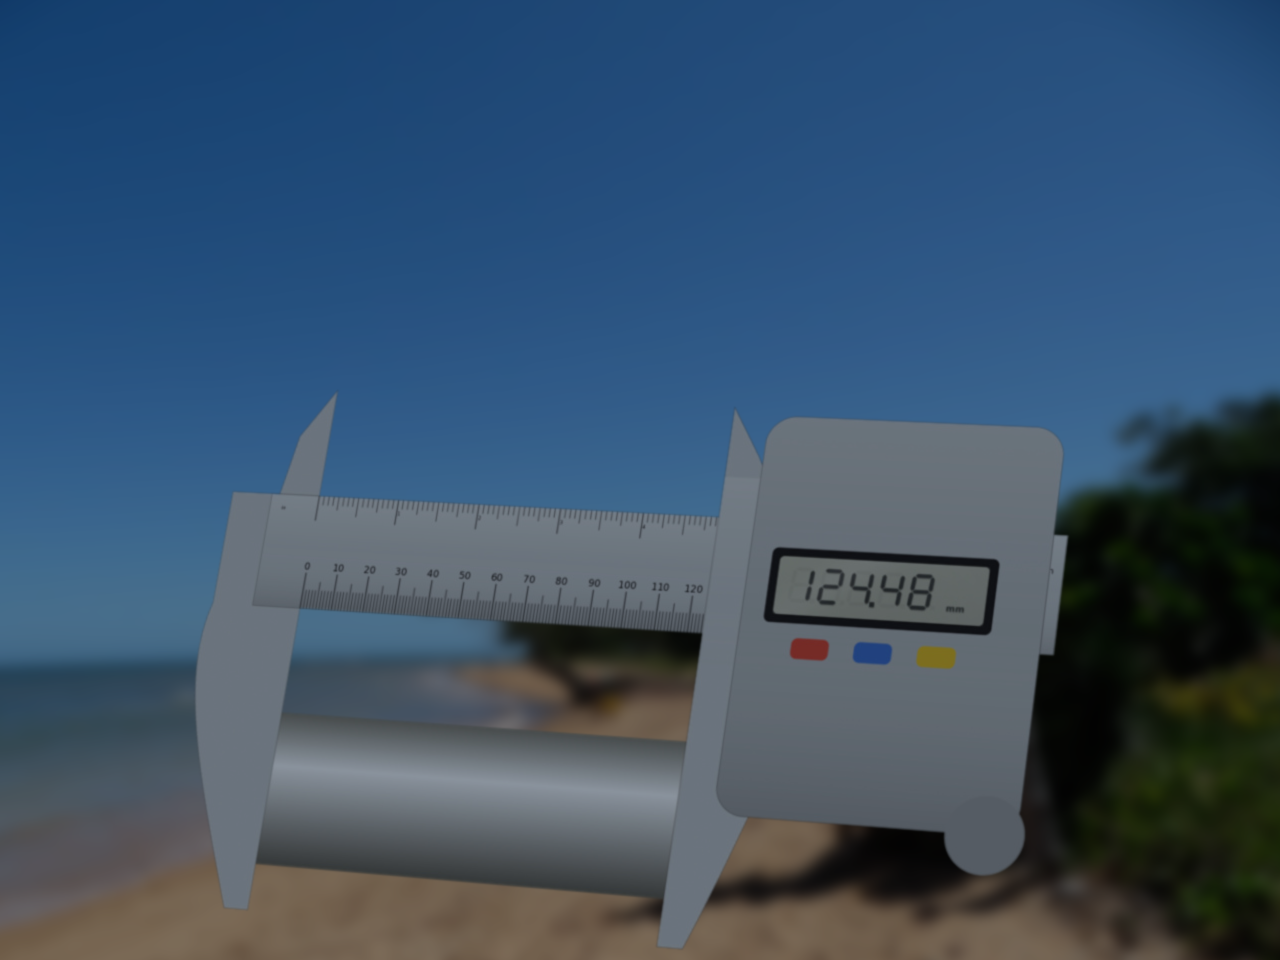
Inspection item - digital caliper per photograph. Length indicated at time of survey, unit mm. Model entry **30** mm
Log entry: **124.48** mm
